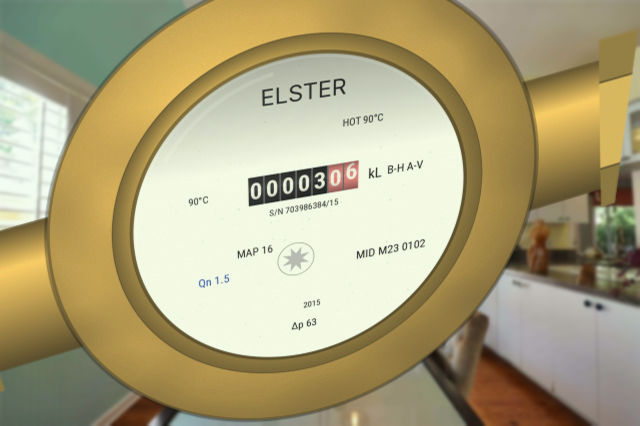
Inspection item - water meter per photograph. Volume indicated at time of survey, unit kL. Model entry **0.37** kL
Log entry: **3.06** kL
